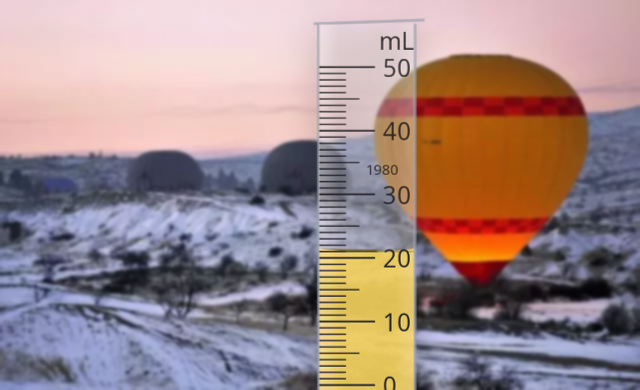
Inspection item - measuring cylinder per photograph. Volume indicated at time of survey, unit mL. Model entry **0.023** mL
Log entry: **21** mL
